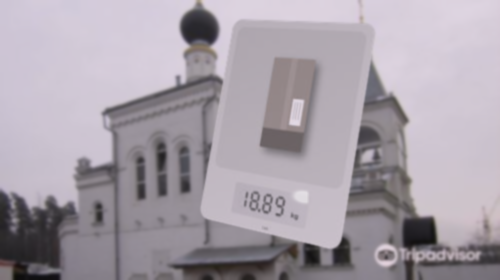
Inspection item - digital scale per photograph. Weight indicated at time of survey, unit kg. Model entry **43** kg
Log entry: **18.89** kg
